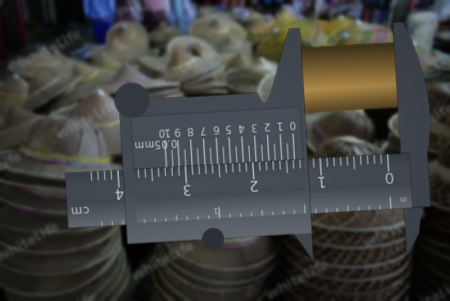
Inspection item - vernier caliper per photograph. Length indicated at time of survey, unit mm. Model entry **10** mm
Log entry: **13.8** mm
